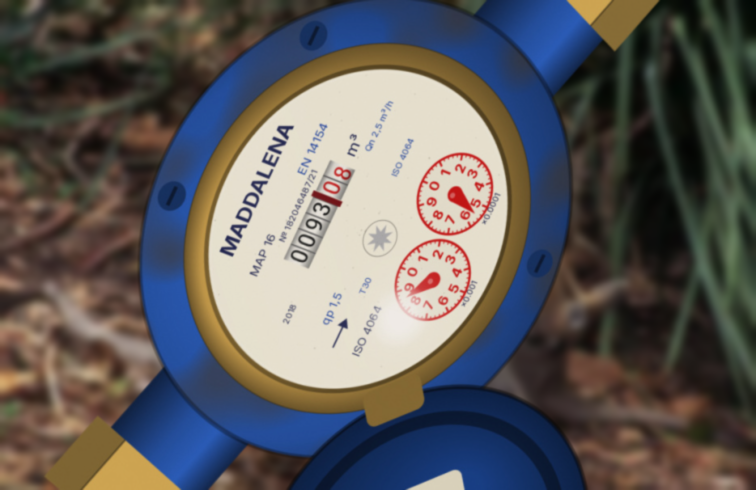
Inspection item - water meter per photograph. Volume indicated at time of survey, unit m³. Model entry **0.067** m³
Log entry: **93.0785** m³
